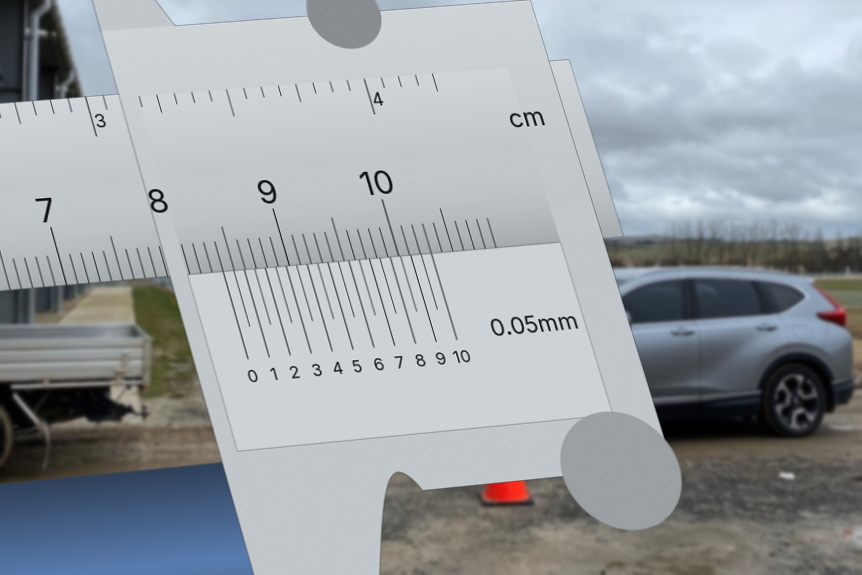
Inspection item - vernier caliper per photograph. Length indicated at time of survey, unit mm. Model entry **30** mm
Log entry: **84.0** mm
